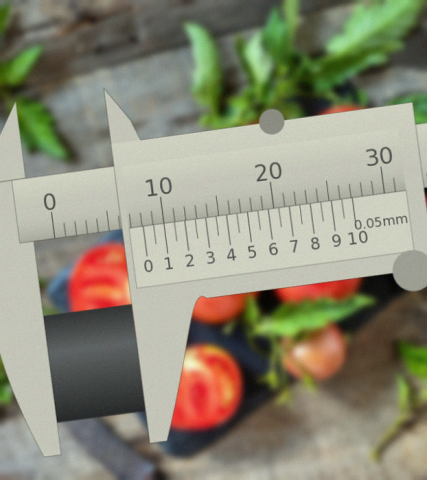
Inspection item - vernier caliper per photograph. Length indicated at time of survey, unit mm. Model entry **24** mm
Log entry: **8.1** mm
